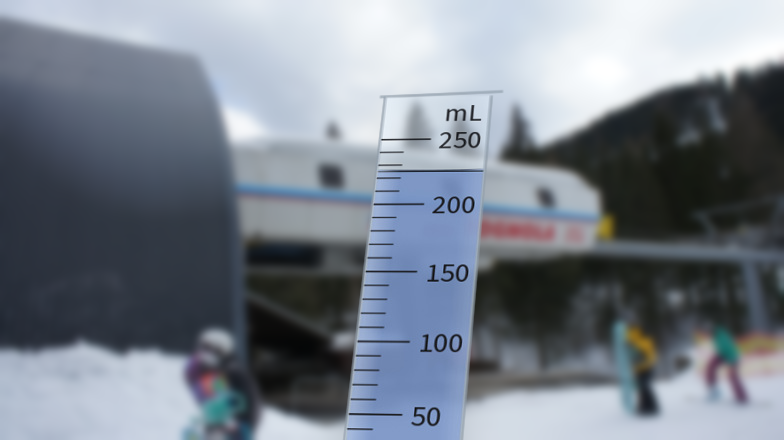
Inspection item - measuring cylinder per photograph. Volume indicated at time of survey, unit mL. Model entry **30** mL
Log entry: **225** mL
